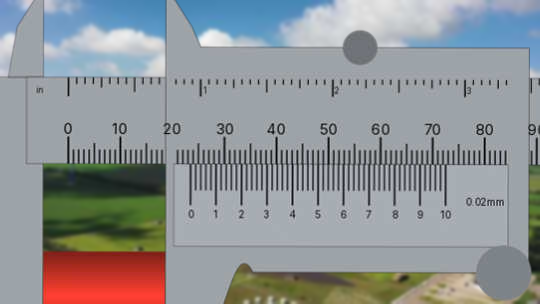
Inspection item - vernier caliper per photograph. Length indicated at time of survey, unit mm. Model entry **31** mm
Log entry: **23.5** mm
